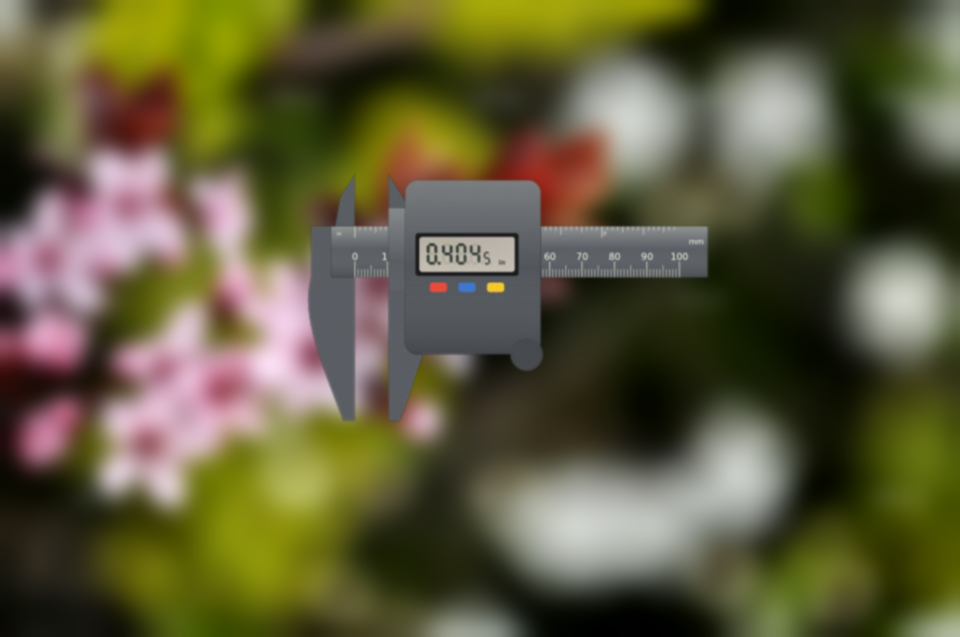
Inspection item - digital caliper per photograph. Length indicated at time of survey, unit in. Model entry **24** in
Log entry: **0.4045** in
